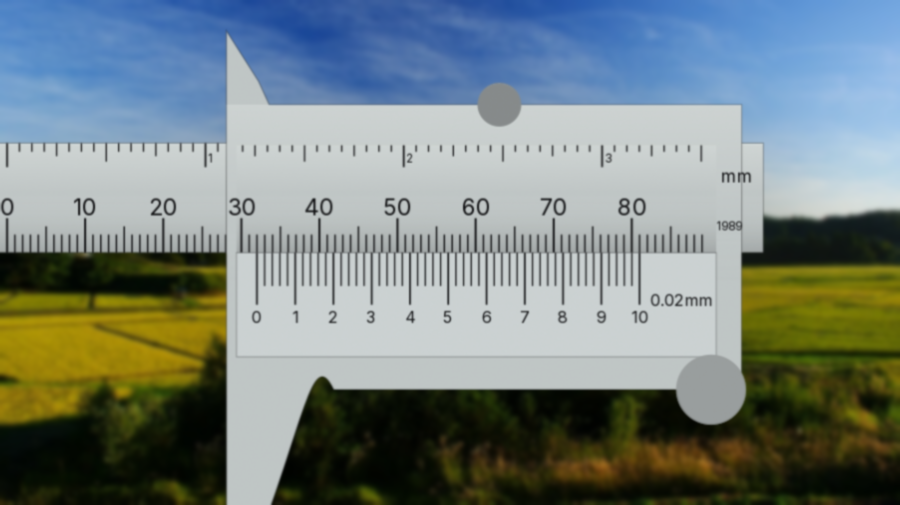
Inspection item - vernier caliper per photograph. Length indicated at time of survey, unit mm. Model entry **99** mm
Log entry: **32.0** mm
